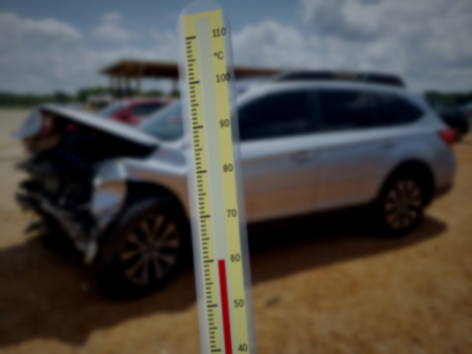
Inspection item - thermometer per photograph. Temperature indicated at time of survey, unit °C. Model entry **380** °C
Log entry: **60** °C
